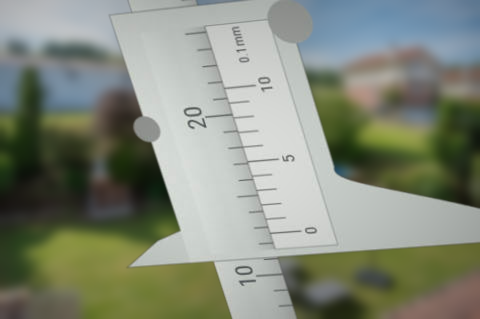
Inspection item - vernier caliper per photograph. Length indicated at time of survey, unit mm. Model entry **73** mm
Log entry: **12.6** mm
